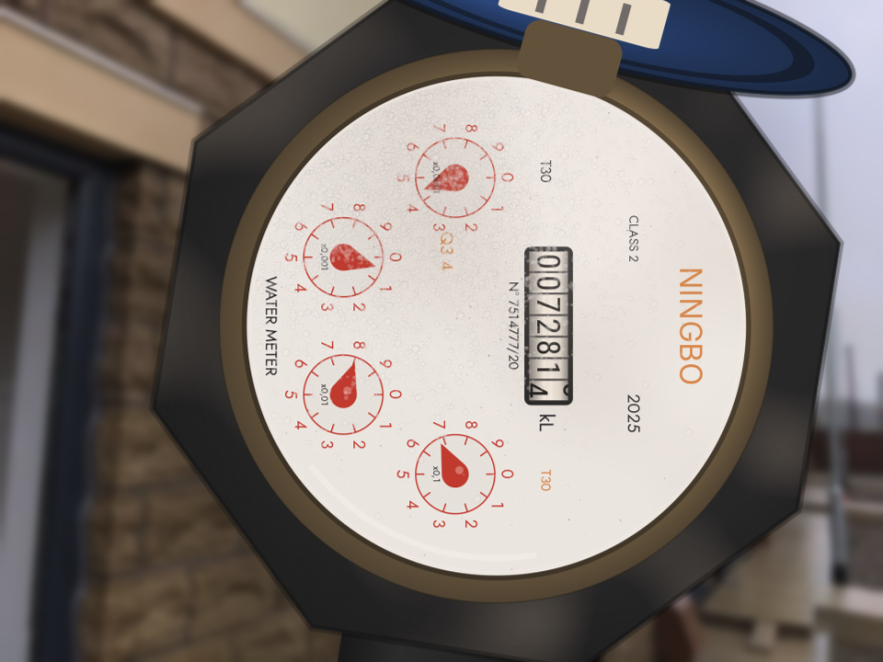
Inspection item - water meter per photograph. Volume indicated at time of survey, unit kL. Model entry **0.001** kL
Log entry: **72813.6804** kL
